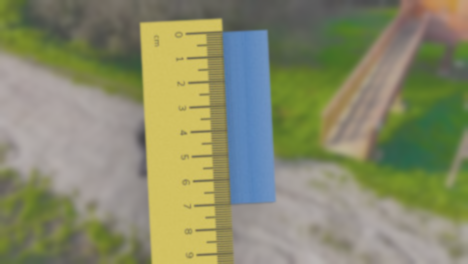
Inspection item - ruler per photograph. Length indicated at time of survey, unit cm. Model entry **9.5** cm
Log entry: **7** cm
